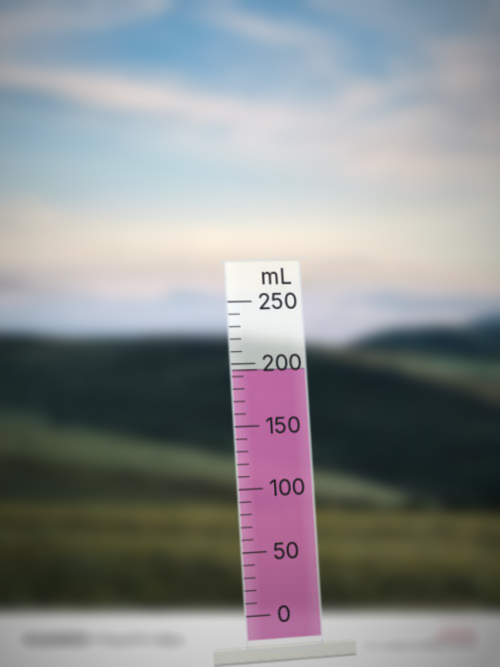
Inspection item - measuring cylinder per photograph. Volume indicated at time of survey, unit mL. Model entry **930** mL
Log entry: **195** mL
